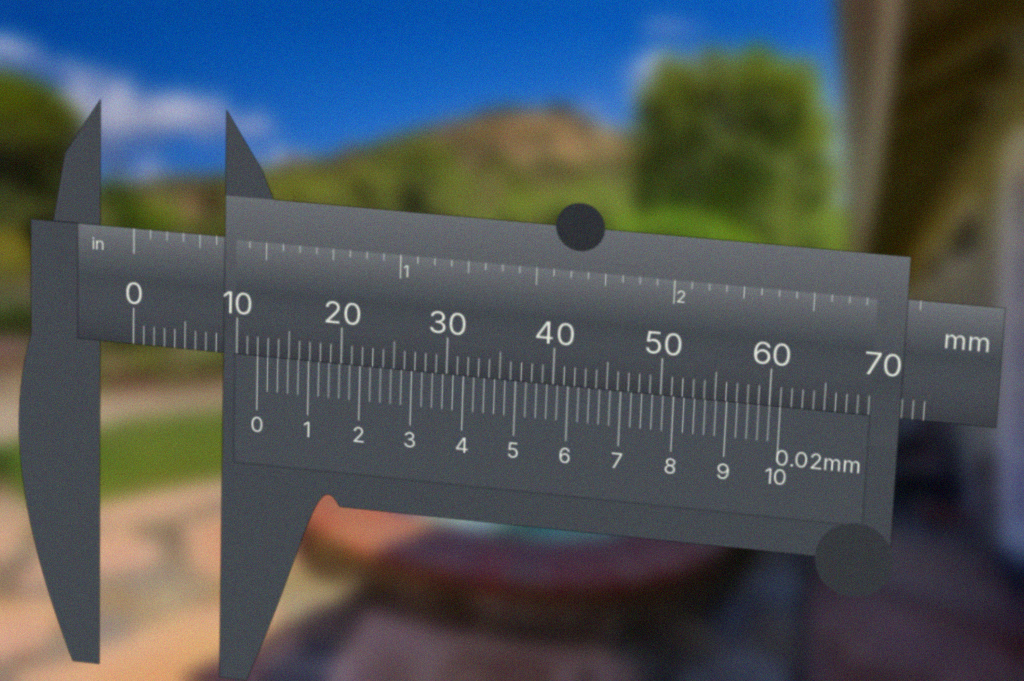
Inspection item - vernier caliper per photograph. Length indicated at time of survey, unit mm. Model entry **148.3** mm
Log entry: **12.0** mm
